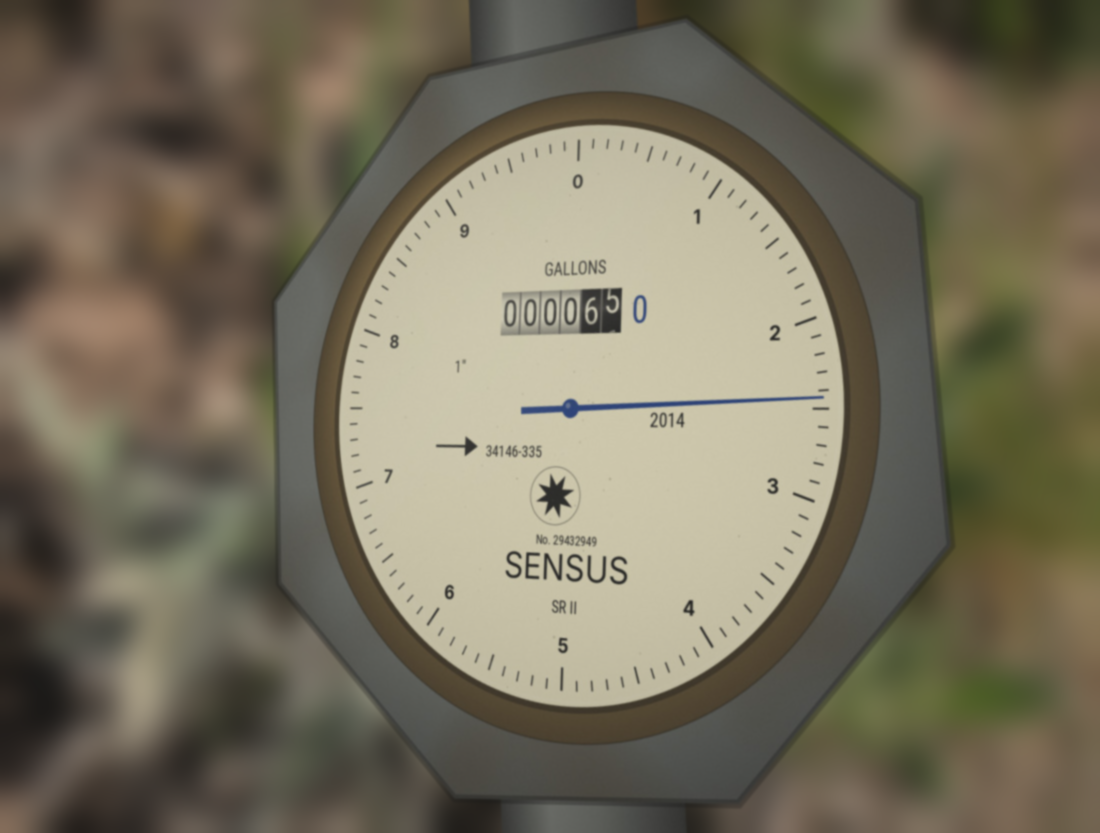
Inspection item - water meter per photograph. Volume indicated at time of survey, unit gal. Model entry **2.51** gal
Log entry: **652.4** gal
